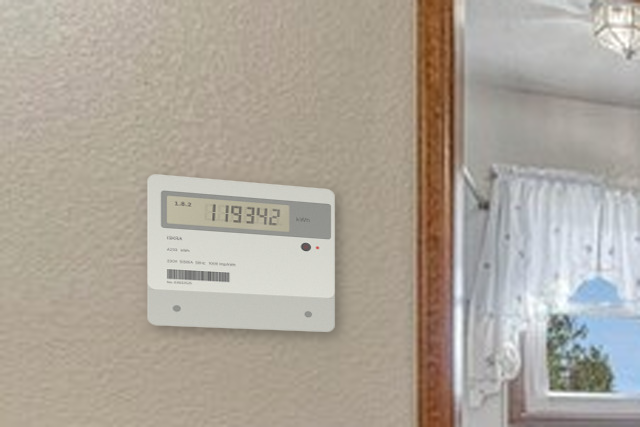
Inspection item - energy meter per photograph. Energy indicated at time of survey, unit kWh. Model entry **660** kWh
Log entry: **119342** kWh
